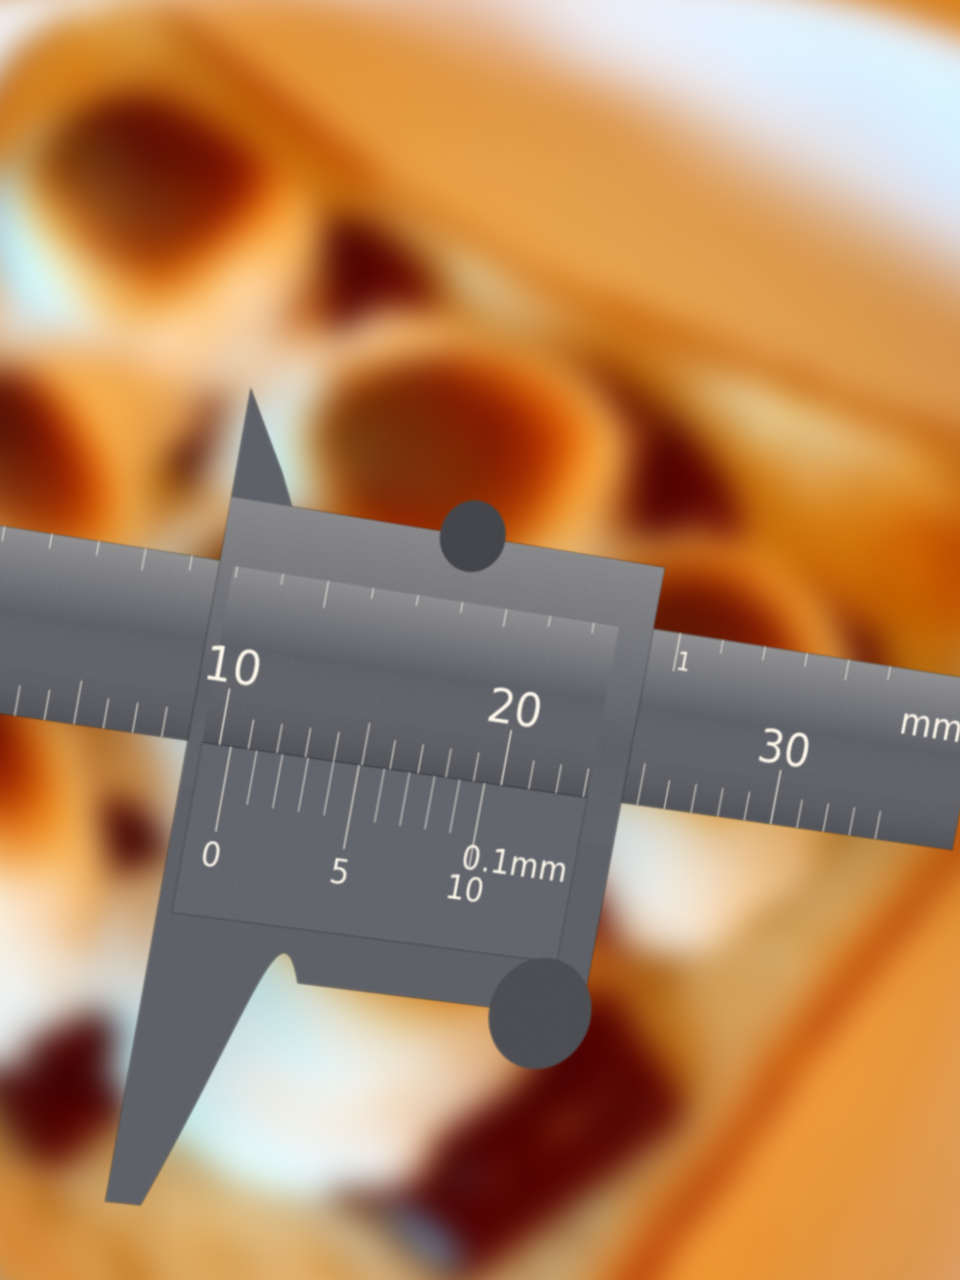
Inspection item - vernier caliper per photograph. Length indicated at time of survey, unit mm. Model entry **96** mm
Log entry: **10.4** mm
